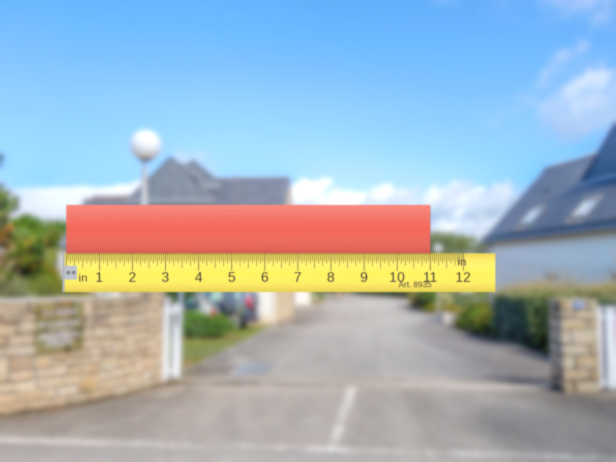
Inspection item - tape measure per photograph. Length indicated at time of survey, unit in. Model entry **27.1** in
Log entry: **11** in
